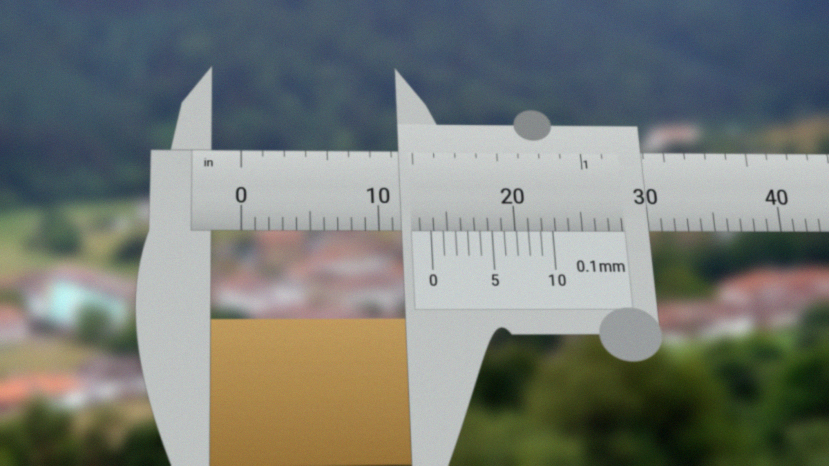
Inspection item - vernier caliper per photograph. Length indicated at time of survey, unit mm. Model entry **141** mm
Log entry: **13.8** mm
